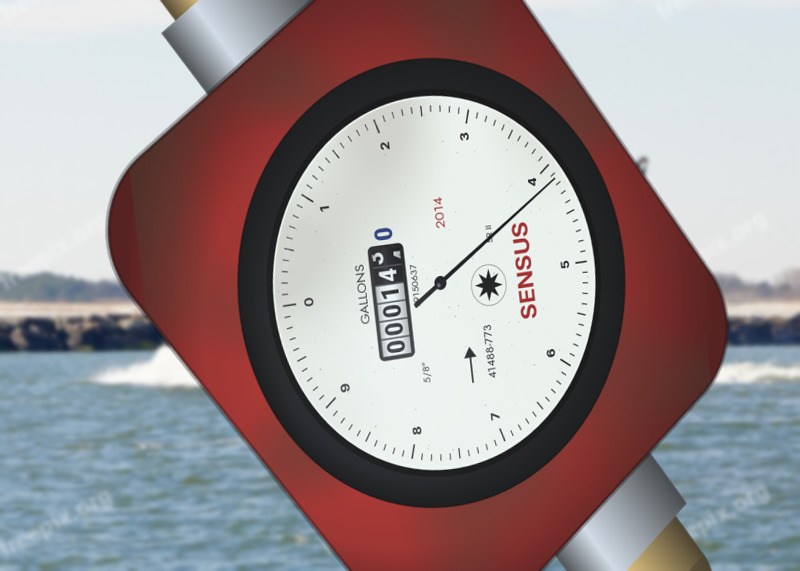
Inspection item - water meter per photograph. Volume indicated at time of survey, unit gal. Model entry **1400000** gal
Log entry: **1434.1** gal
